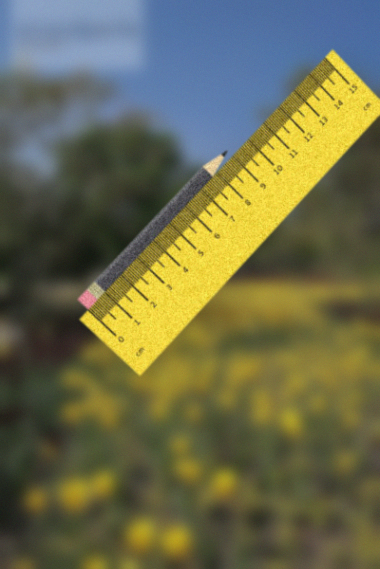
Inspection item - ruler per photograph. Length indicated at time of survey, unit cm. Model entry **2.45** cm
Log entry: **9** cm
